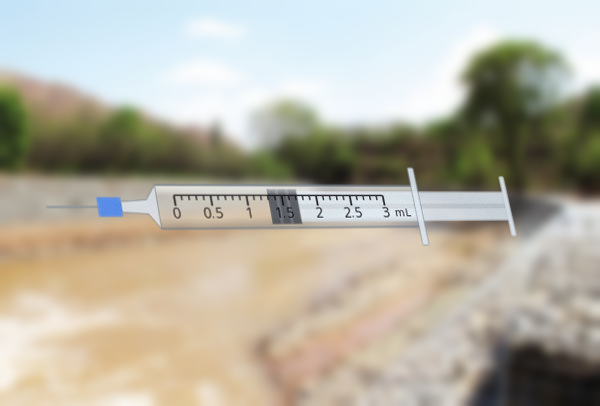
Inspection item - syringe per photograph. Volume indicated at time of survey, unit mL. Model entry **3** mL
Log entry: **1.3** mL
